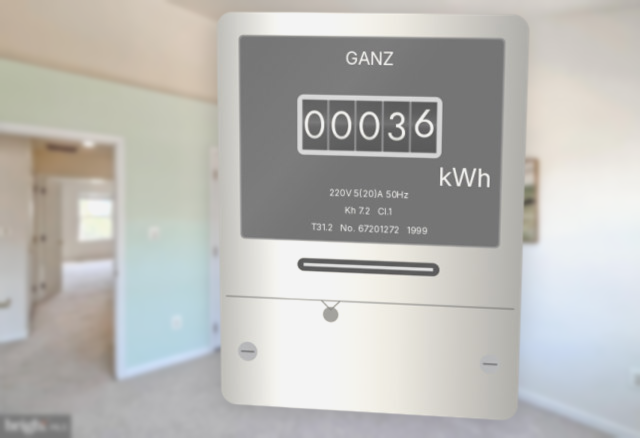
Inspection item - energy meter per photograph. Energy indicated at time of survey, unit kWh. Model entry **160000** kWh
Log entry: **36** kWh
